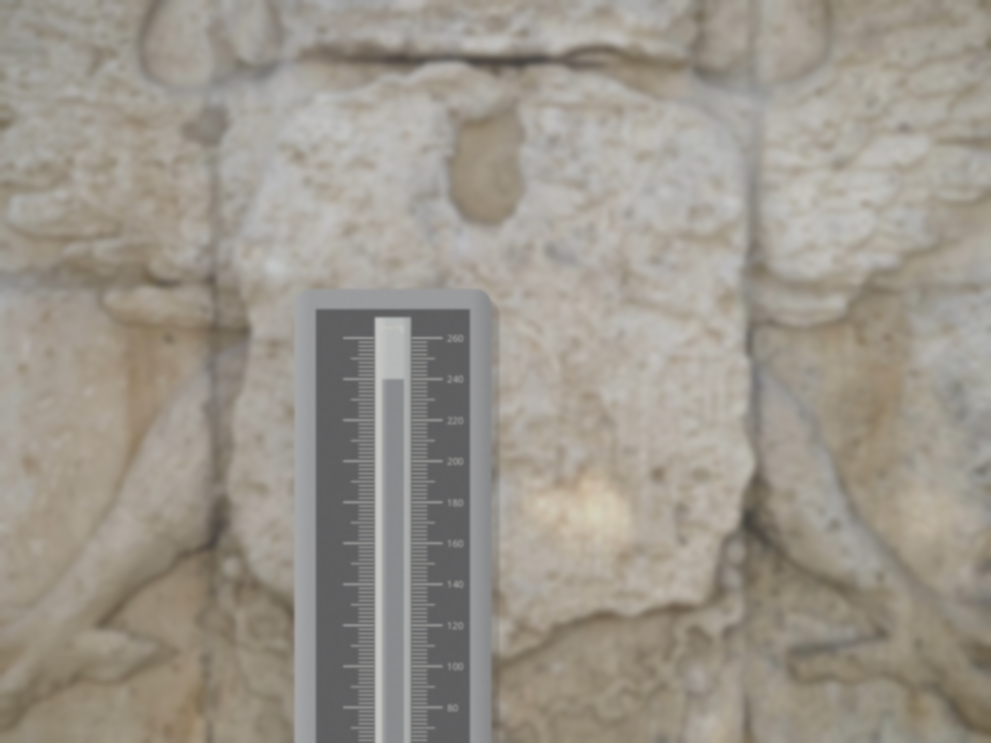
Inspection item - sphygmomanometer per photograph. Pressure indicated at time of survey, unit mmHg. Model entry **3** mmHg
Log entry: **240** mmHg
